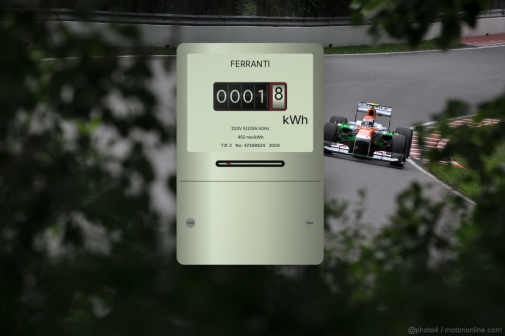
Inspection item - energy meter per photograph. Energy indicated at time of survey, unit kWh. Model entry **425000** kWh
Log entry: **1.8** kWh
